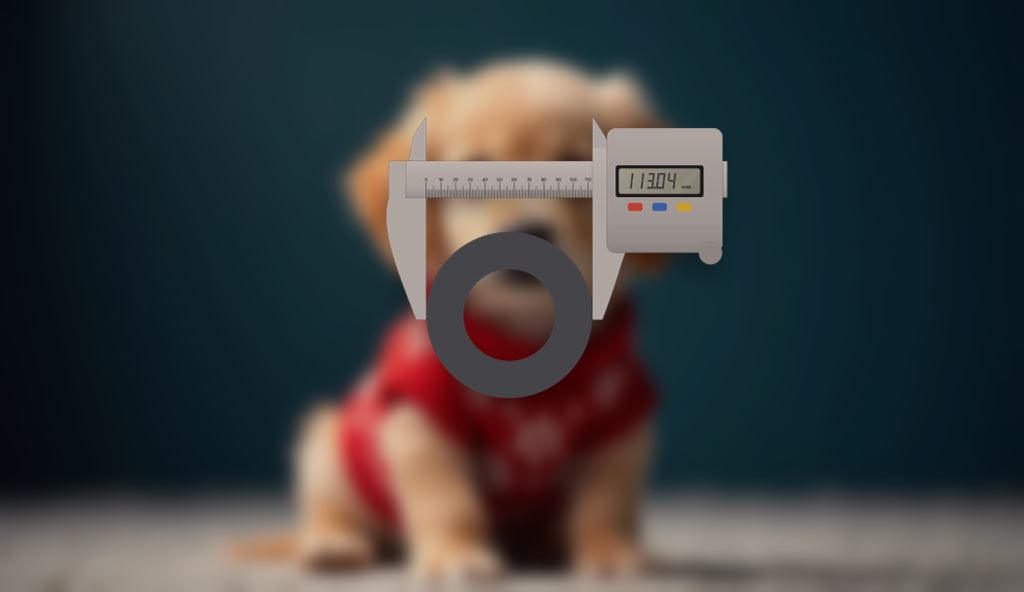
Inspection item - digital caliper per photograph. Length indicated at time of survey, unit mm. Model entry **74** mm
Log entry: **113.04** mm
